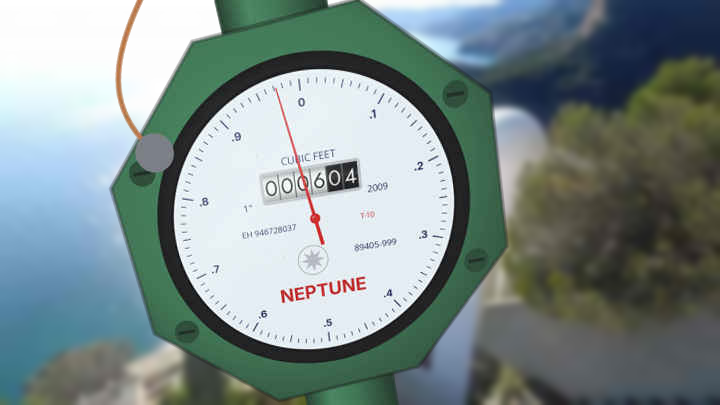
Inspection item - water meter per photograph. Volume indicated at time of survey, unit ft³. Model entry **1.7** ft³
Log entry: **603.97** ft³
